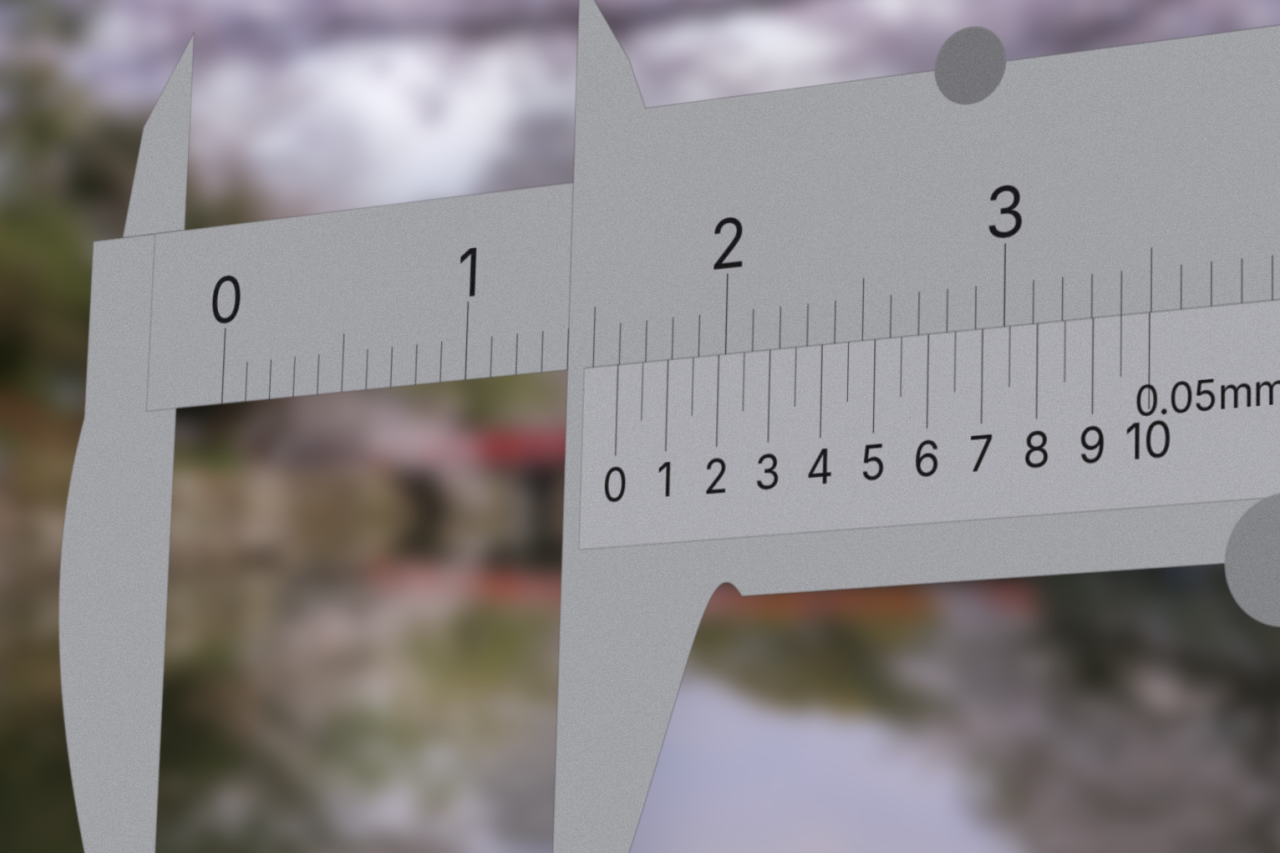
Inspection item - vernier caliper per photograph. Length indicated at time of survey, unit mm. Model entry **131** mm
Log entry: **15.95** mm
